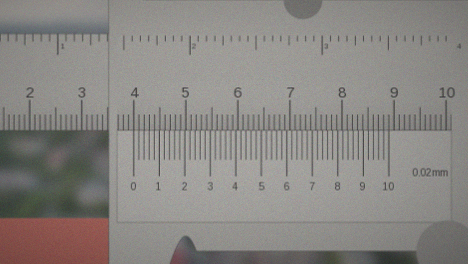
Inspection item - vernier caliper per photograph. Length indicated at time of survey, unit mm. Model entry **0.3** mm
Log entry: **40.0** mm
